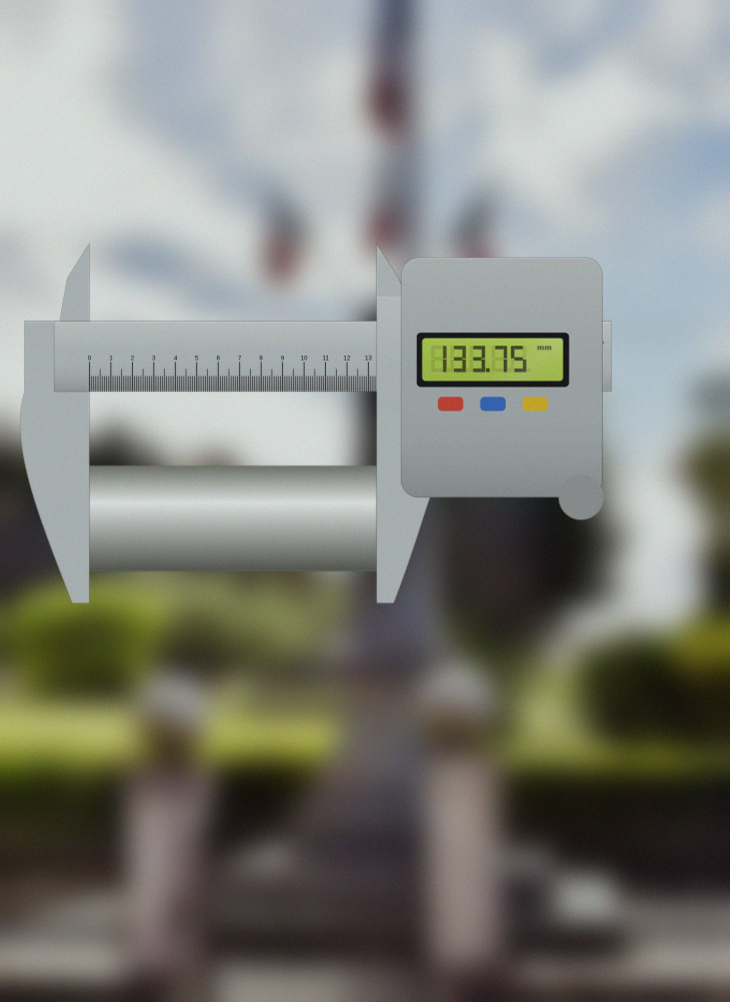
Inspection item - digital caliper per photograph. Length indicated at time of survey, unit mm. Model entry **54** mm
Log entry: **133.75** mm
